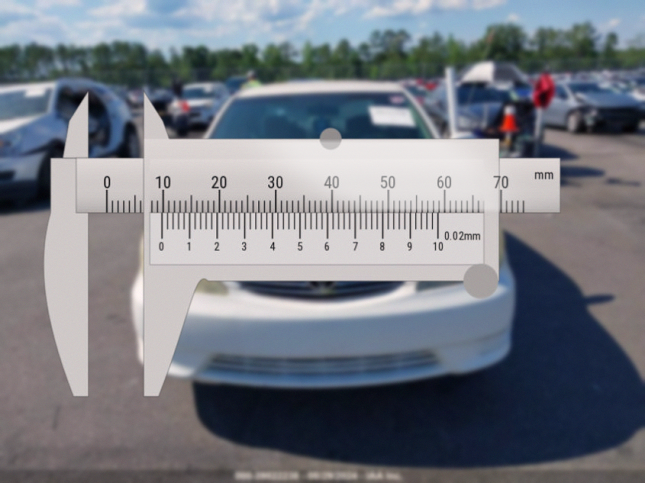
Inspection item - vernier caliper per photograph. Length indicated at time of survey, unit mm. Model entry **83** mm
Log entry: **9.8** mm
